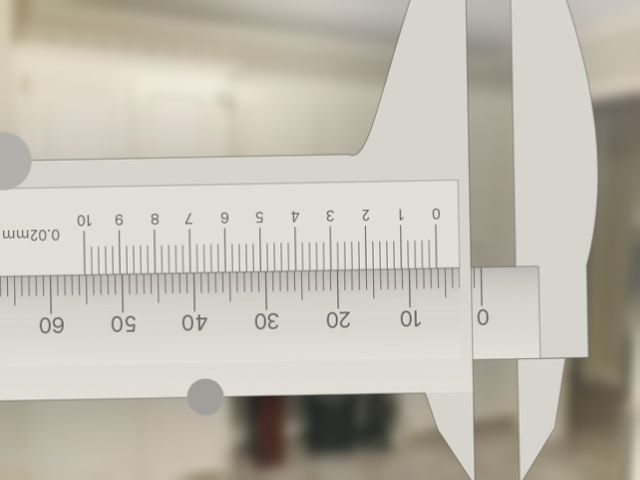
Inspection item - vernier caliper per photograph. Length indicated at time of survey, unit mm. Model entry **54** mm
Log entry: **6.2** mm
